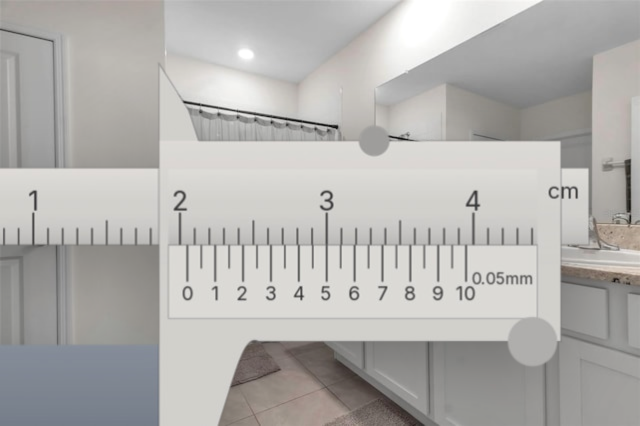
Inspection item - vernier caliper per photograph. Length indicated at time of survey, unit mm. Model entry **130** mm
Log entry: **20.5** mm
